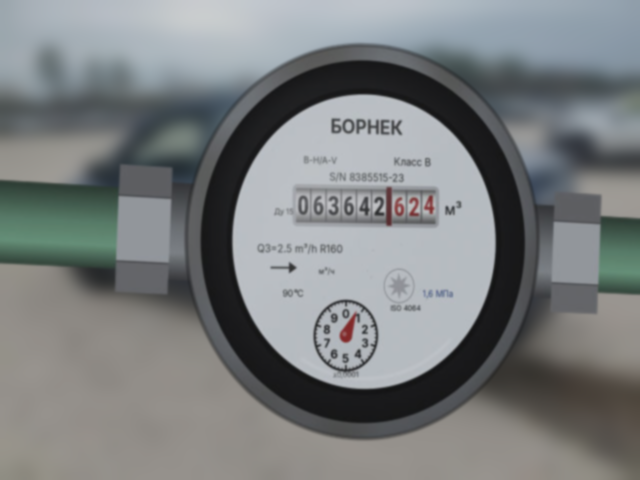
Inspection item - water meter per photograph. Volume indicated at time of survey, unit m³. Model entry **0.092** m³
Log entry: **63642.6240** m³
